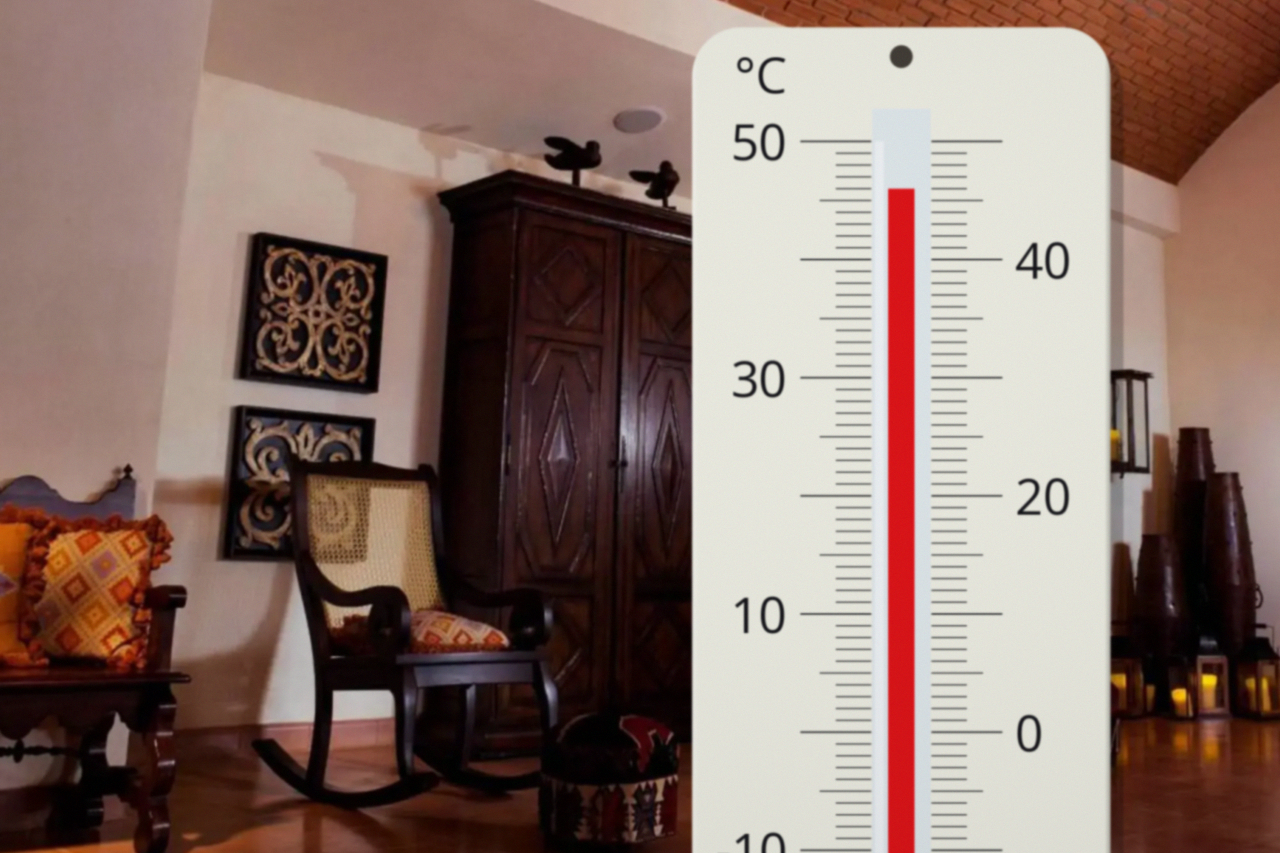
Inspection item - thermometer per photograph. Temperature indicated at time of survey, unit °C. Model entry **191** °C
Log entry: **46** °C
